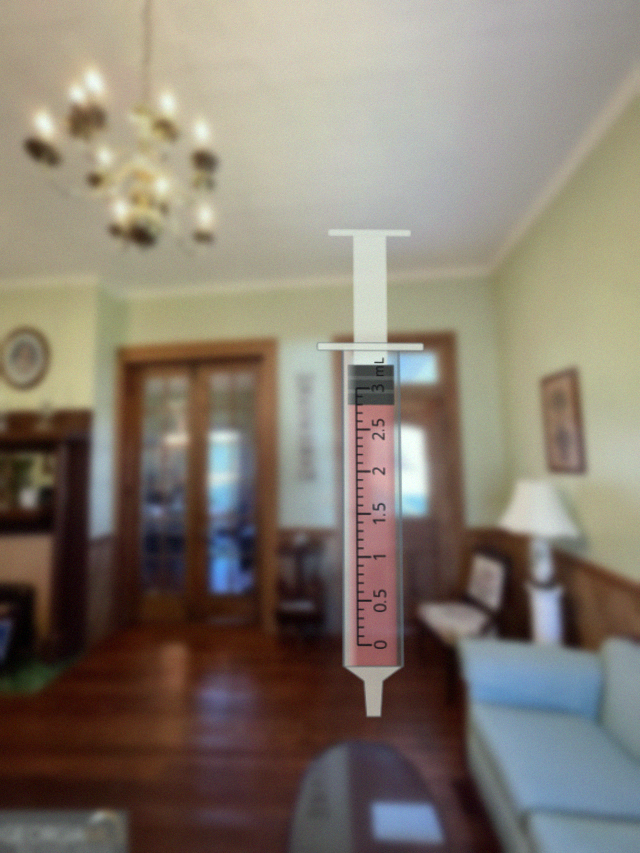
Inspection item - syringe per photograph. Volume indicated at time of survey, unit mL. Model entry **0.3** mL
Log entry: **2.8** mL
